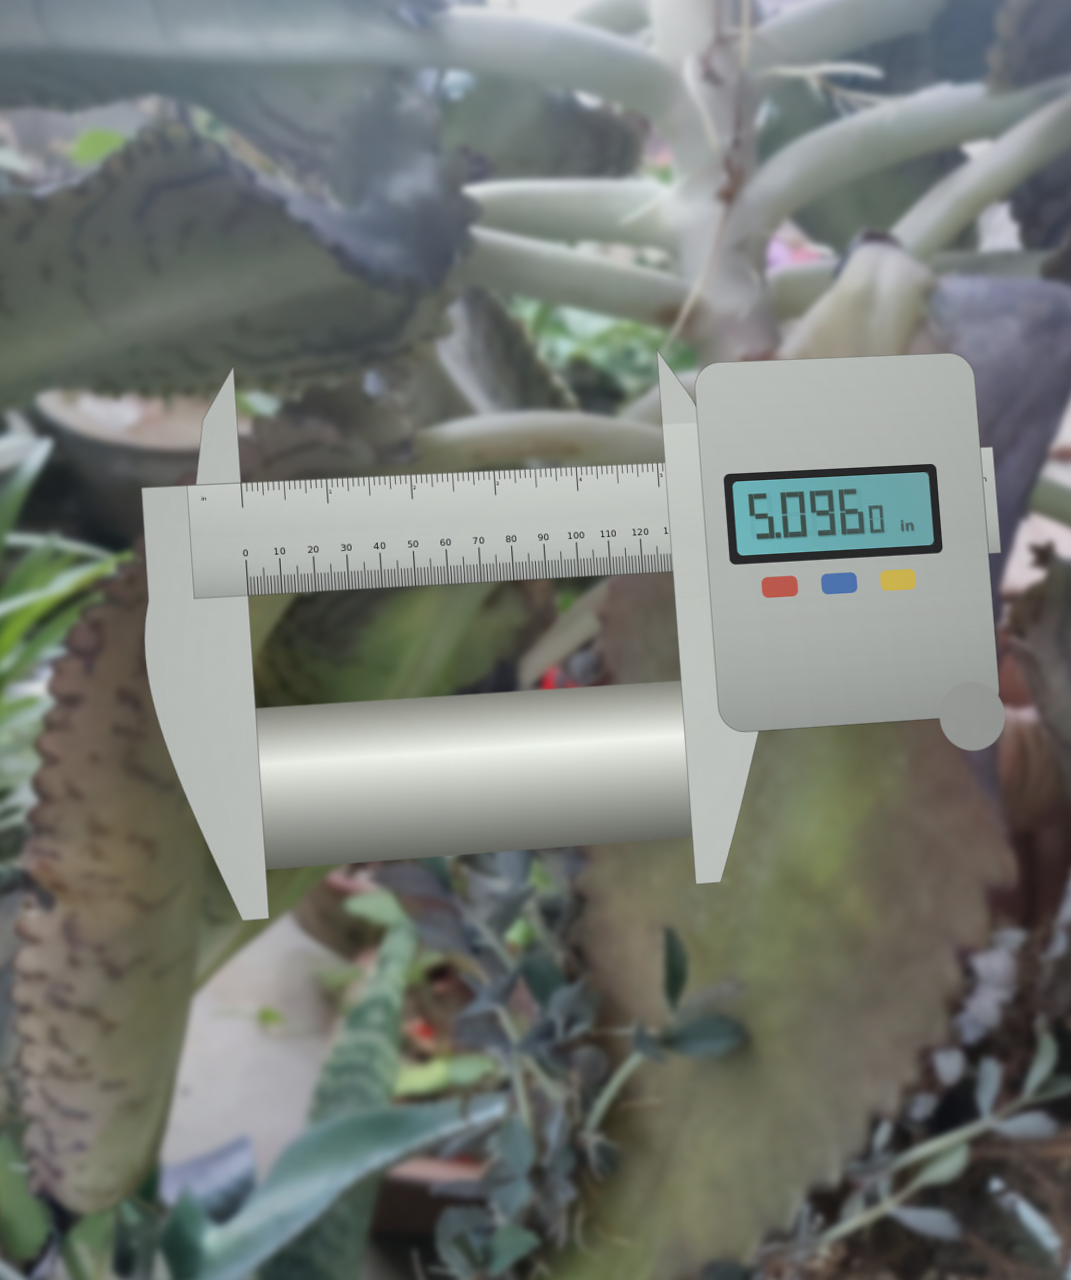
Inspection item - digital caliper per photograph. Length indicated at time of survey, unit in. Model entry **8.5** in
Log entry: **5.0960** in
